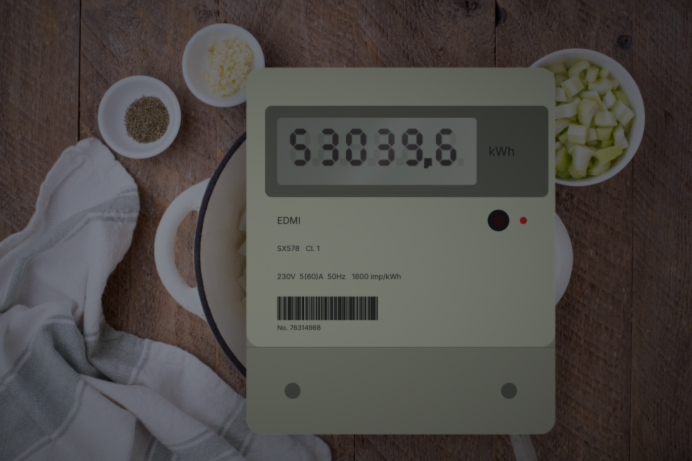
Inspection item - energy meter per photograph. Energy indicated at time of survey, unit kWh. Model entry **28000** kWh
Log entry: **53039.6** kWh
